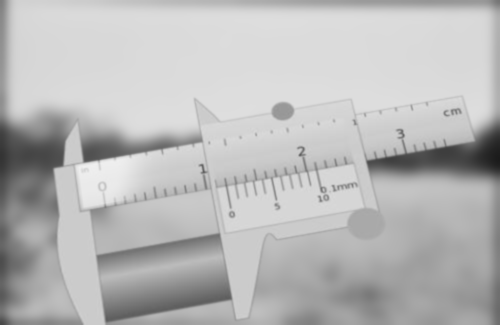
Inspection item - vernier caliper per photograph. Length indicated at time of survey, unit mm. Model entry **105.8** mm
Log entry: **12.0** mm
